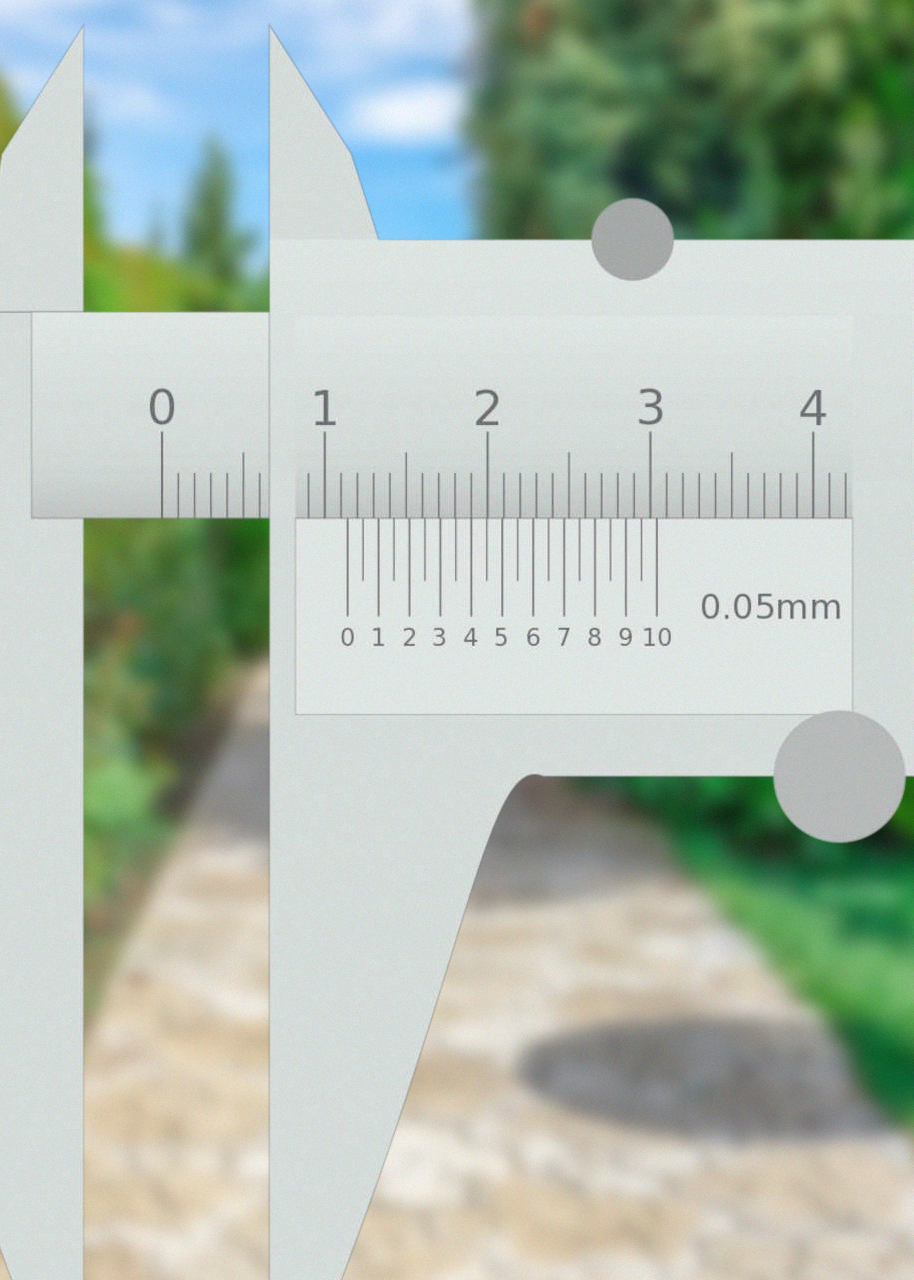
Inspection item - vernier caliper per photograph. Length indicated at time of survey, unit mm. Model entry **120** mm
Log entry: **11.4** mm
